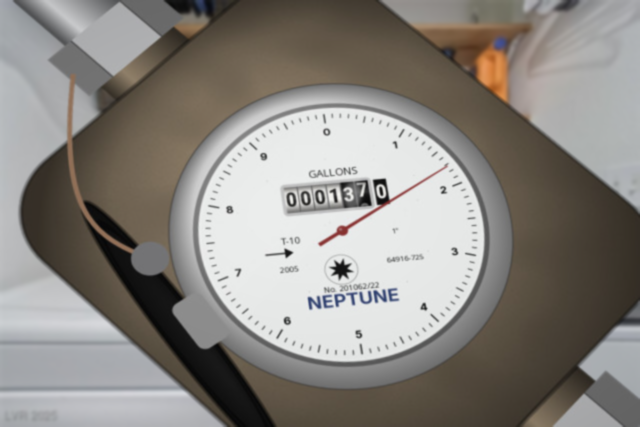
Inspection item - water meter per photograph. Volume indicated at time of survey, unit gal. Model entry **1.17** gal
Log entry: **1371.7** gal
